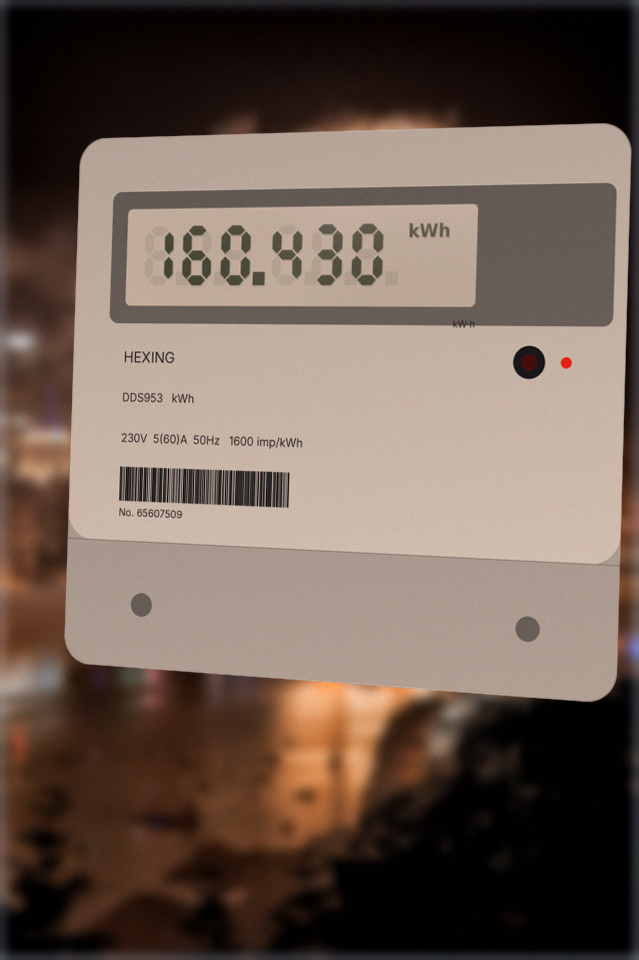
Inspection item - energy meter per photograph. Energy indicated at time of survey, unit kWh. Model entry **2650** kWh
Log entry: **160.430** kWh
